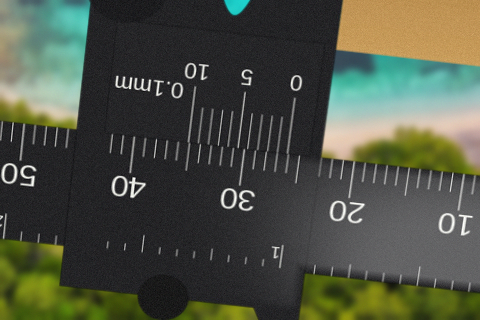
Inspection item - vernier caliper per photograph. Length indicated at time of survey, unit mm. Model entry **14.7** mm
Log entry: **26.1** mm
